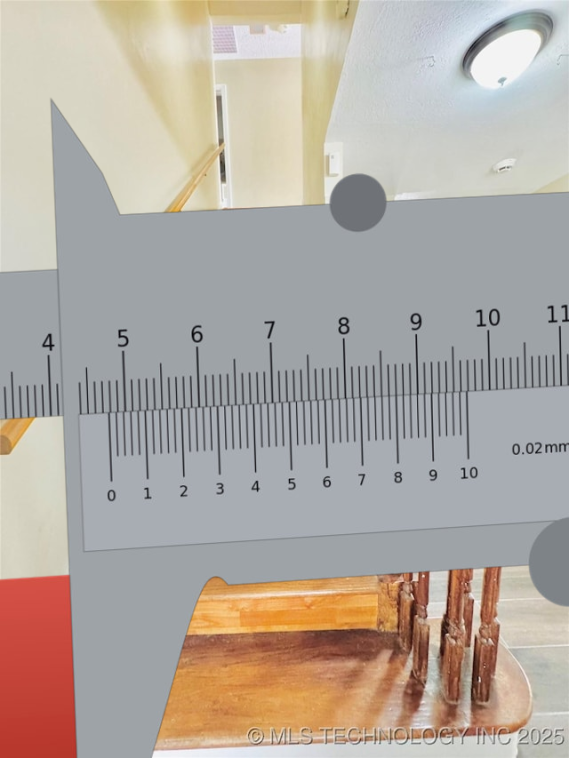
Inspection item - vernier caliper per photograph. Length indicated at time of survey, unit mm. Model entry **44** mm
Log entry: **47.8** mm
